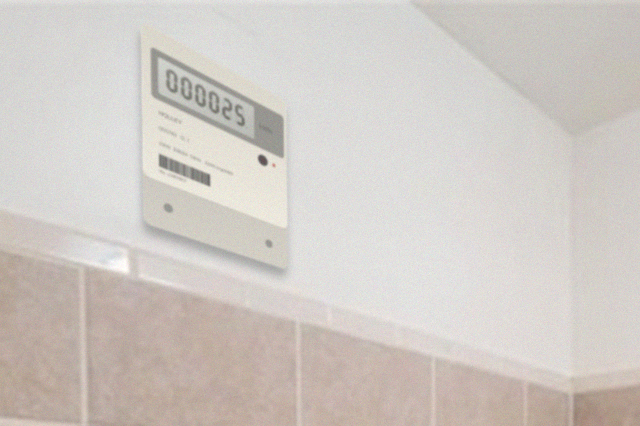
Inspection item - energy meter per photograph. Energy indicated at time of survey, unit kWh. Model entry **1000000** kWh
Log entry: **25** kWh
